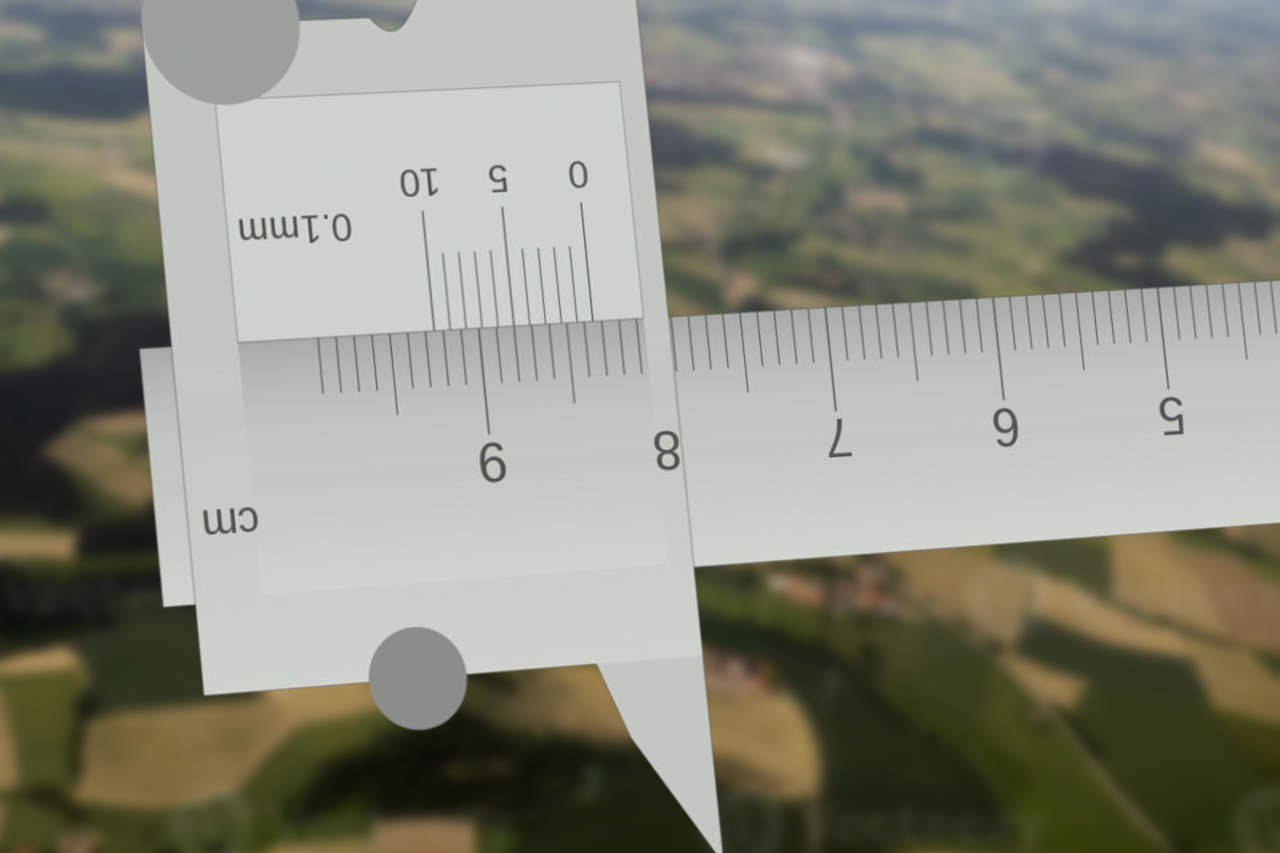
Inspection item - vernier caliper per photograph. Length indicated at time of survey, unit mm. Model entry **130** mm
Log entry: **83.5** mm
